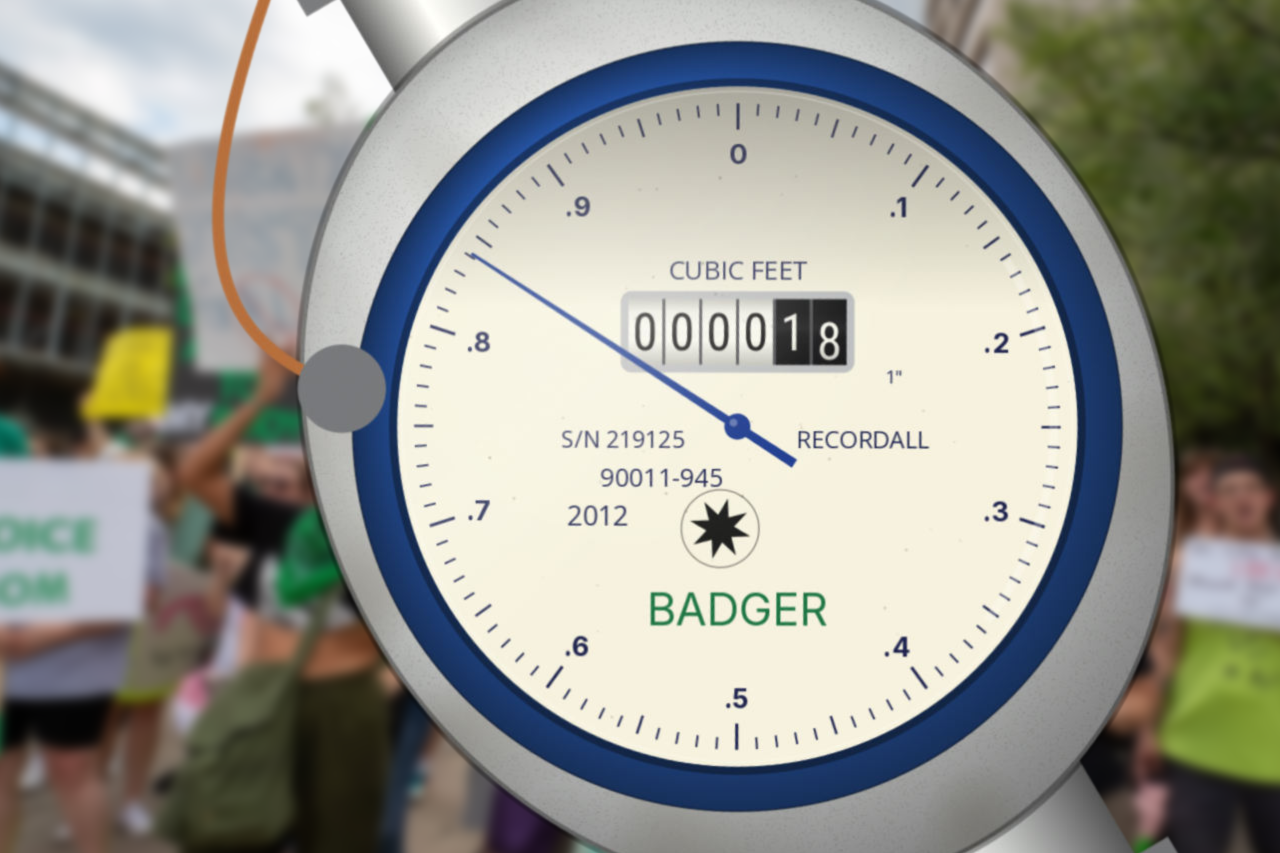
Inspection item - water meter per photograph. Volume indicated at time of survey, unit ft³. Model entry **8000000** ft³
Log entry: **17.84** ft³
